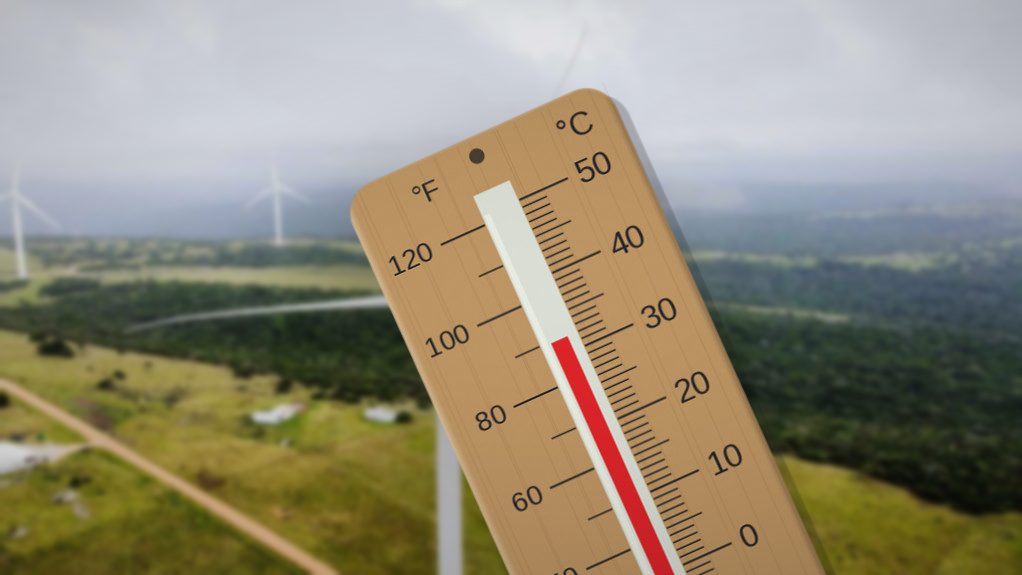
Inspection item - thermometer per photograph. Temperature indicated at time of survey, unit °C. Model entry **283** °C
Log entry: **32** °C
